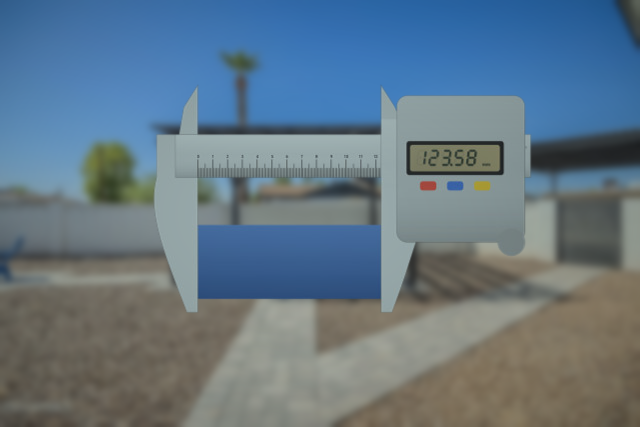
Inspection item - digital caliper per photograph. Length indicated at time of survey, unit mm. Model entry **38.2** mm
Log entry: **123.58** mm
